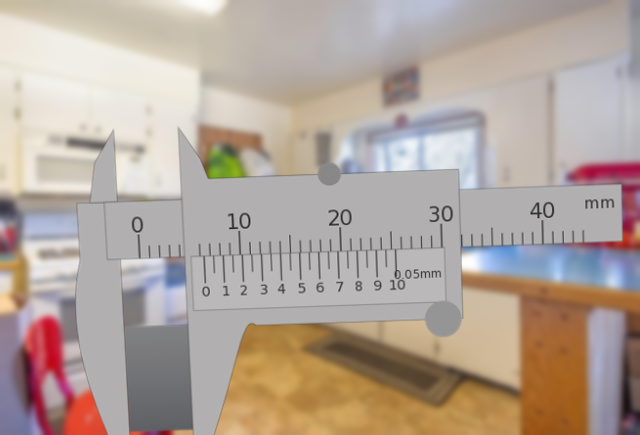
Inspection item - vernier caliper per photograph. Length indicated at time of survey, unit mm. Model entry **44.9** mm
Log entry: **6.4** mm
